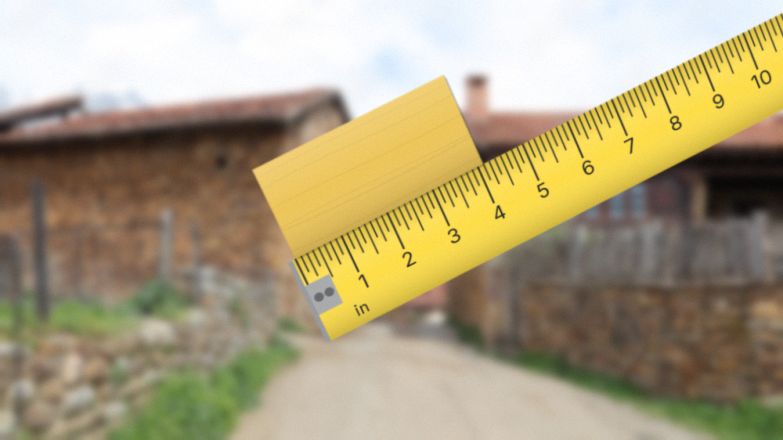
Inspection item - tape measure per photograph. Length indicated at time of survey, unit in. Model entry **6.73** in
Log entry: **4.125** in
